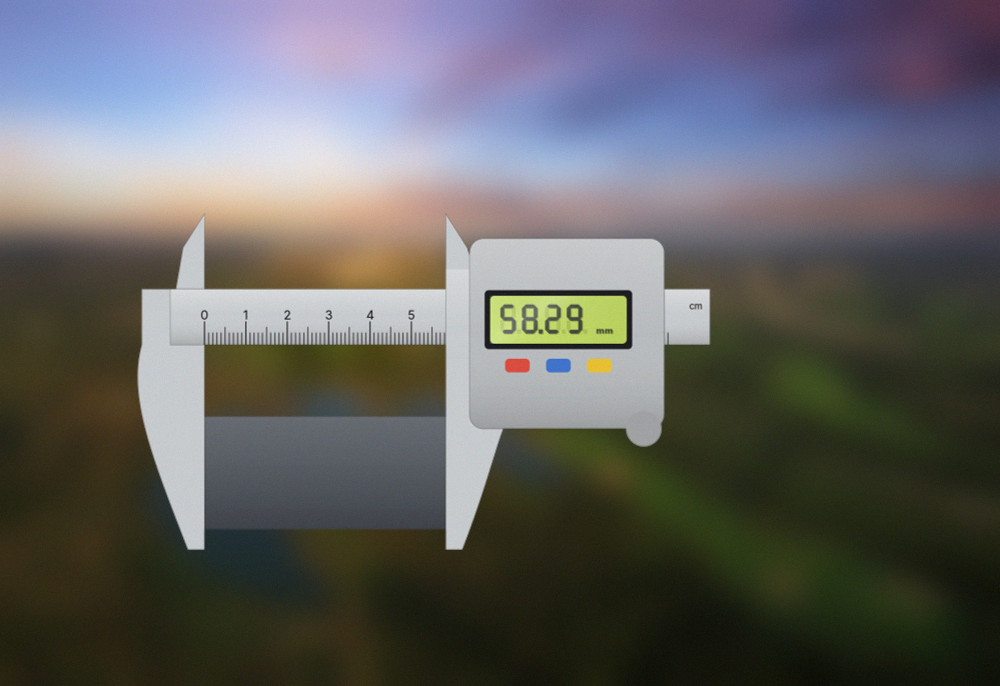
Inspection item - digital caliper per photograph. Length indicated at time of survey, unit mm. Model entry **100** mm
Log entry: **58.29** mm
